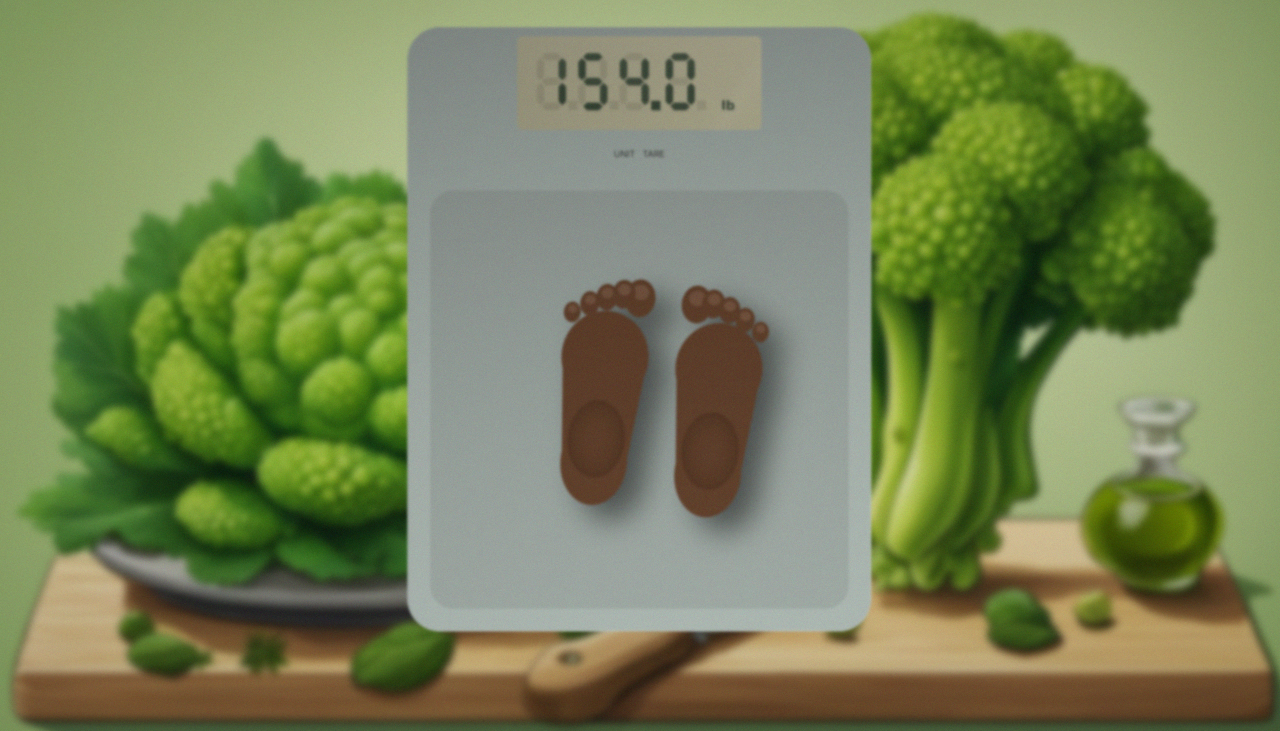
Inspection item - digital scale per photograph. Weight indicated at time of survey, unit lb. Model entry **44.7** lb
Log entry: **154.0** lb
